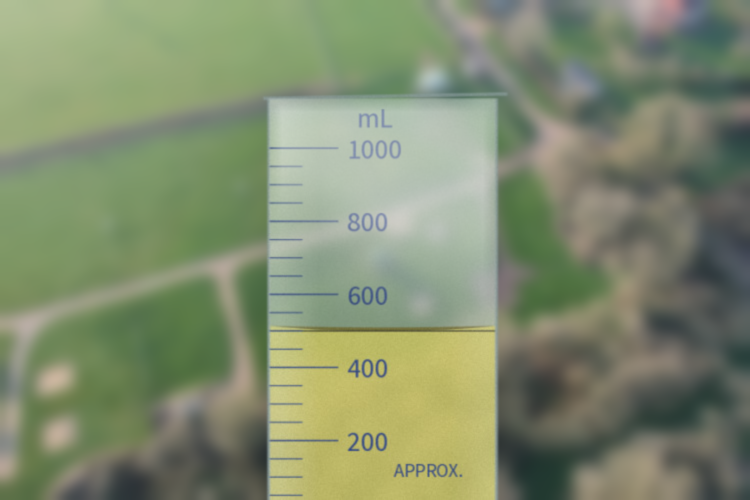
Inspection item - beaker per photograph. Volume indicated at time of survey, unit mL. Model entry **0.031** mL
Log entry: **500** mL
